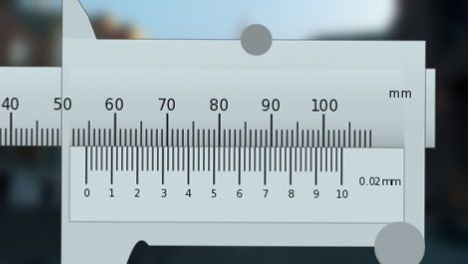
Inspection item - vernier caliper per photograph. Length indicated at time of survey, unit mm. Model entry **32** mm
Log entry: **54.5** mm
